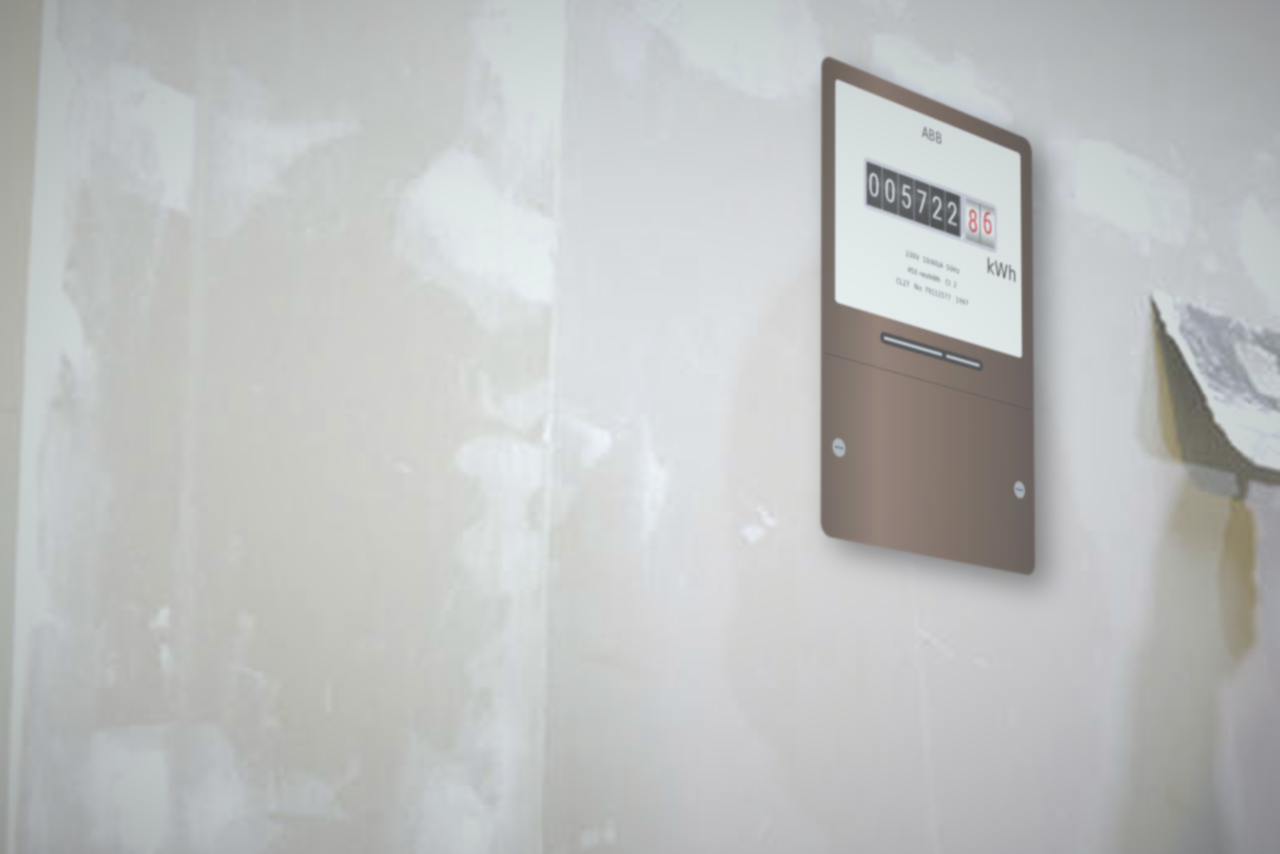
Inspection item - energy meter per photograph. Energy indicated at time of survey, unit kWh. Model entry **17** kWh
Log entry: **5722.86** kWh
